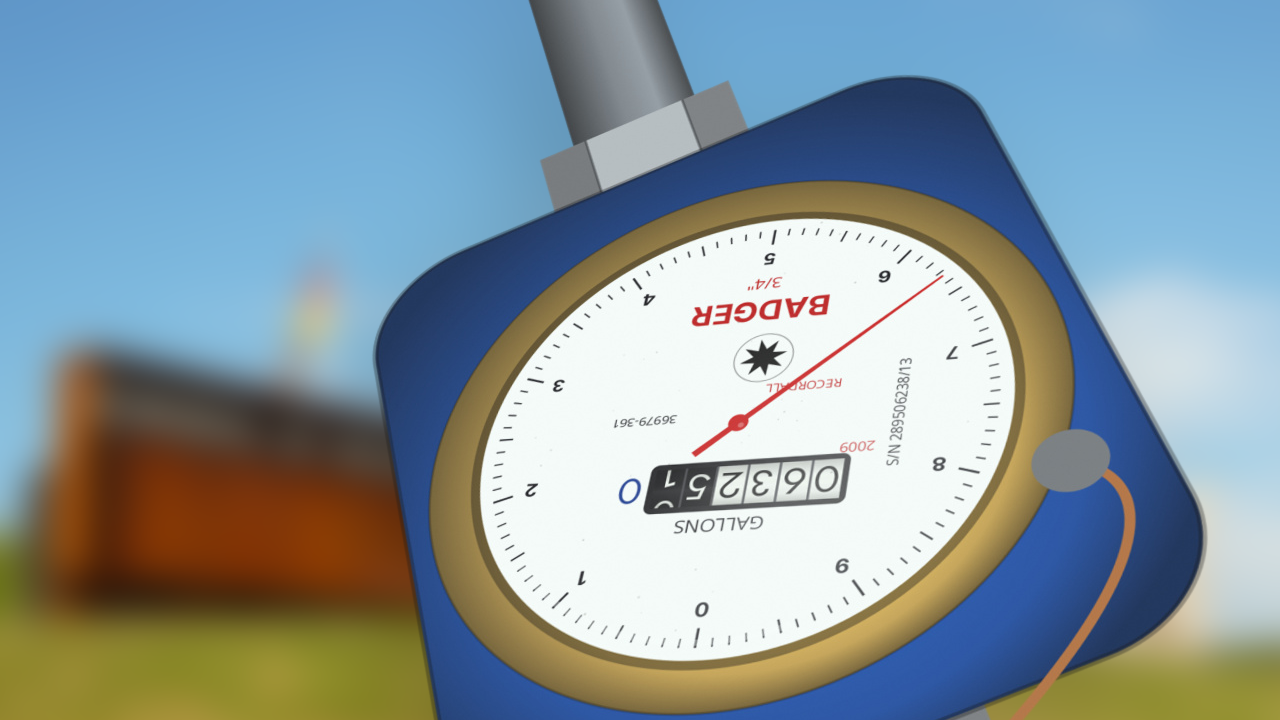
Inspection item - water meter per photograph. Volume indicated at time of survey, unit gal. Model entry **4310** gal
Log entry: **632506.3** gal
